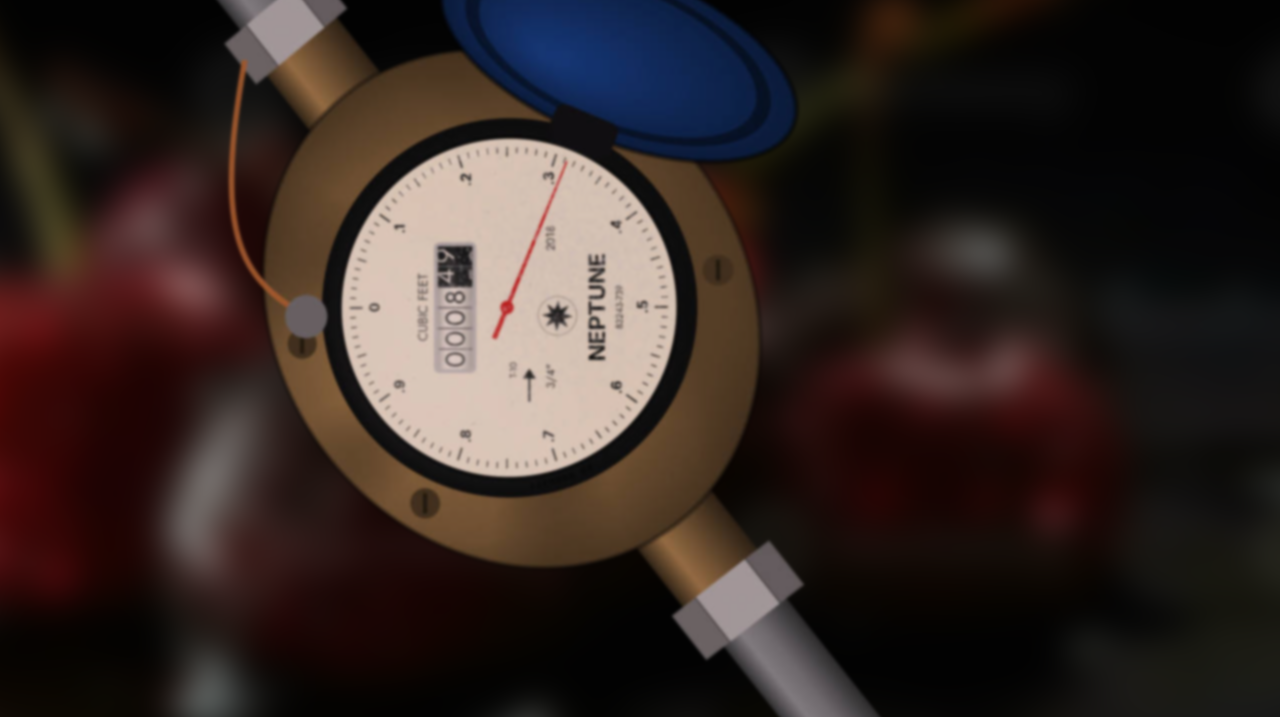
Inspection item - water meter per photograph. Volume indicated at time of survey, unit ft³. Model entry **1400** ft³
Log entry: **849.31** ft³
